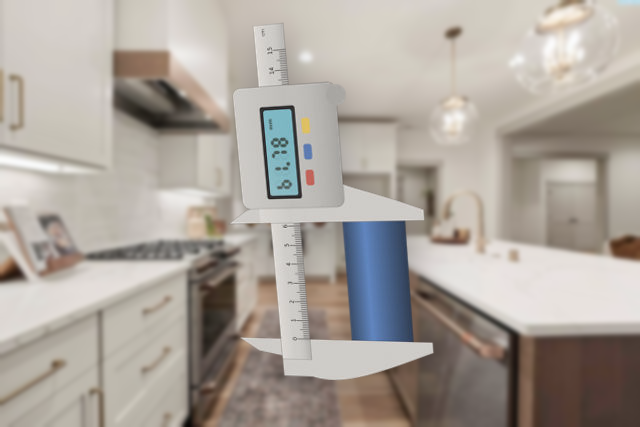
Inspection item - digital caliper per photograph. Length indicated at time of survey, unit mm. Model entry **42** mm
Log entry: **61.78** mm
